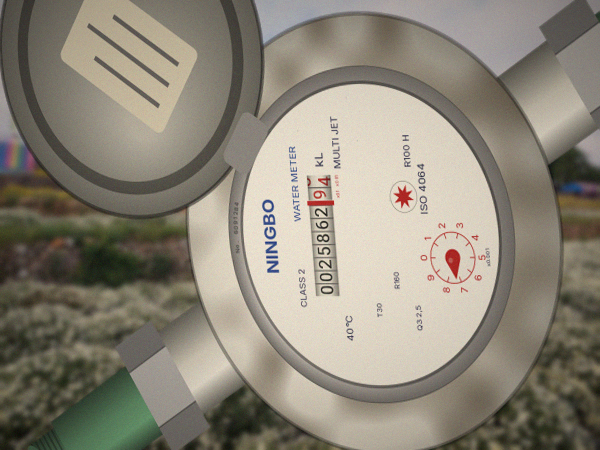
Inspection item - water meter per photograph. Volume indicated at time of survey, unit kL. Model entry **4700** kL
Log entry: **25862.937** kL
